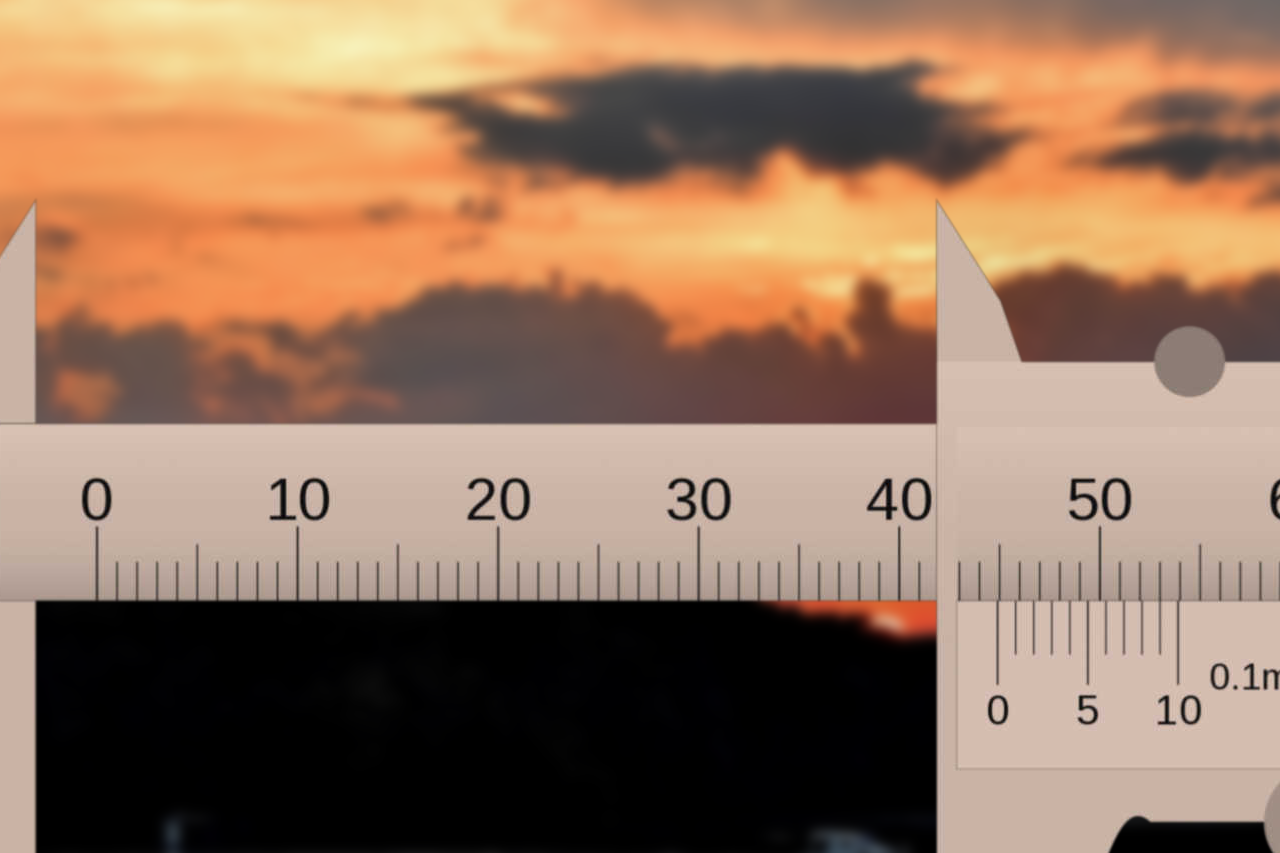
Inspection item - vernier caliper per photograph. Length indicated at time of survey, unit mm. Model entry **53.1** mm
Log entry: **44.9** mm
